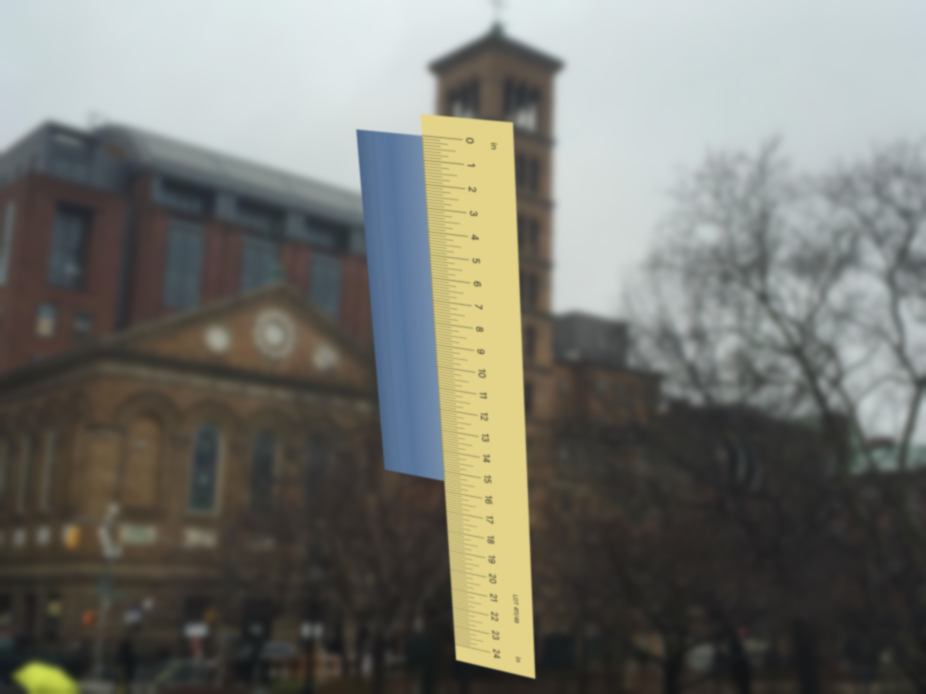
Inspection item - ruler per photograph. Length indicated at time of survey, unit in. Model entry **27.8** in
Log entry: **15.5** in
